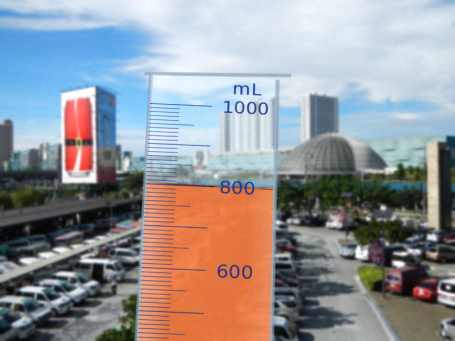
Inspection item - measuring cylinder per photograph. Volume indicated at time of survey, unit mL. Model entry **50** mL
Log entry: **800** mL
